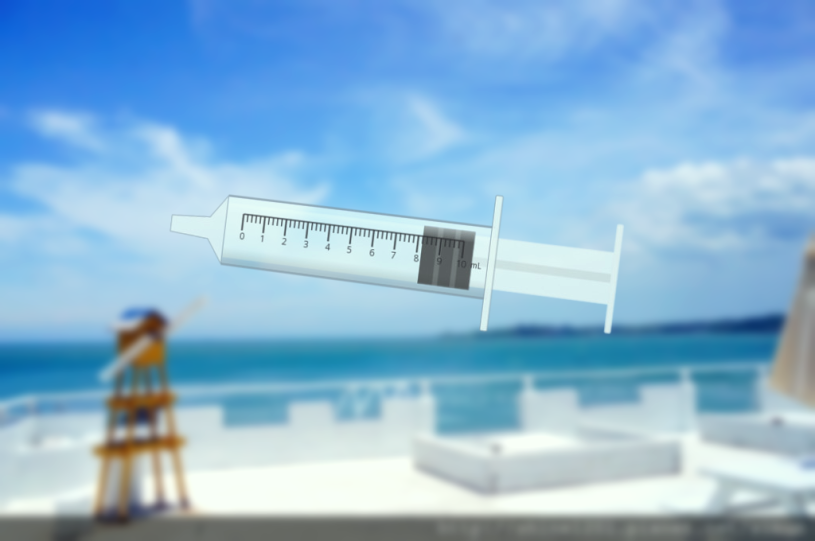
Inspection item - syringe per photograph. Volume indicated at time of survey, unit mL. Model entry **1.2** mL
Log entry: **8.2** mL
